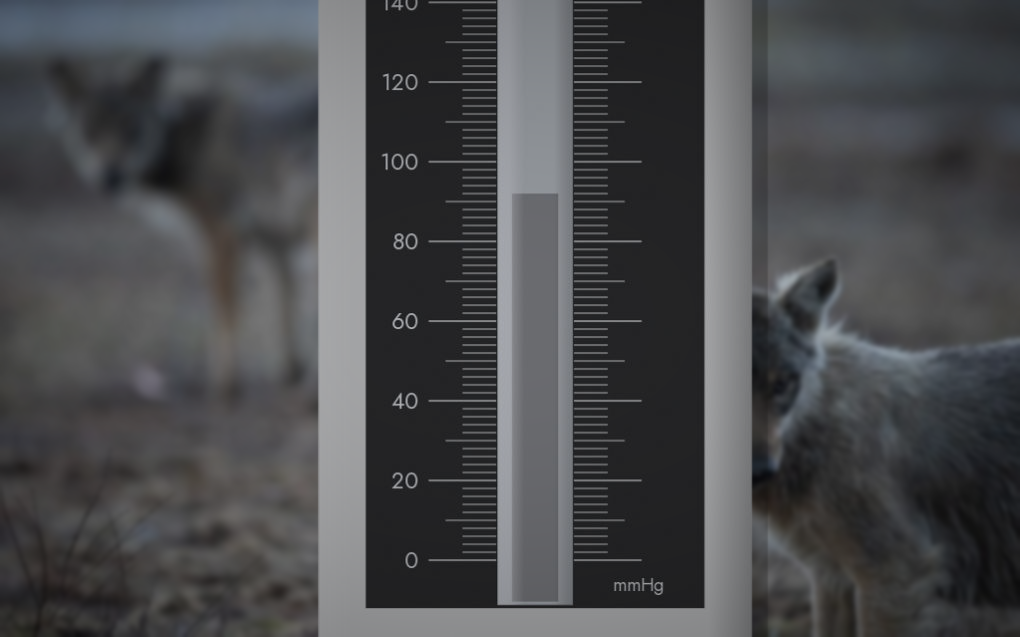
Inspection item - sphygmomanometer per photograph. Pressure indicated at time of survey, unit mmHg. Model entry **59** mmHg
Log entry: **92** mmHg
